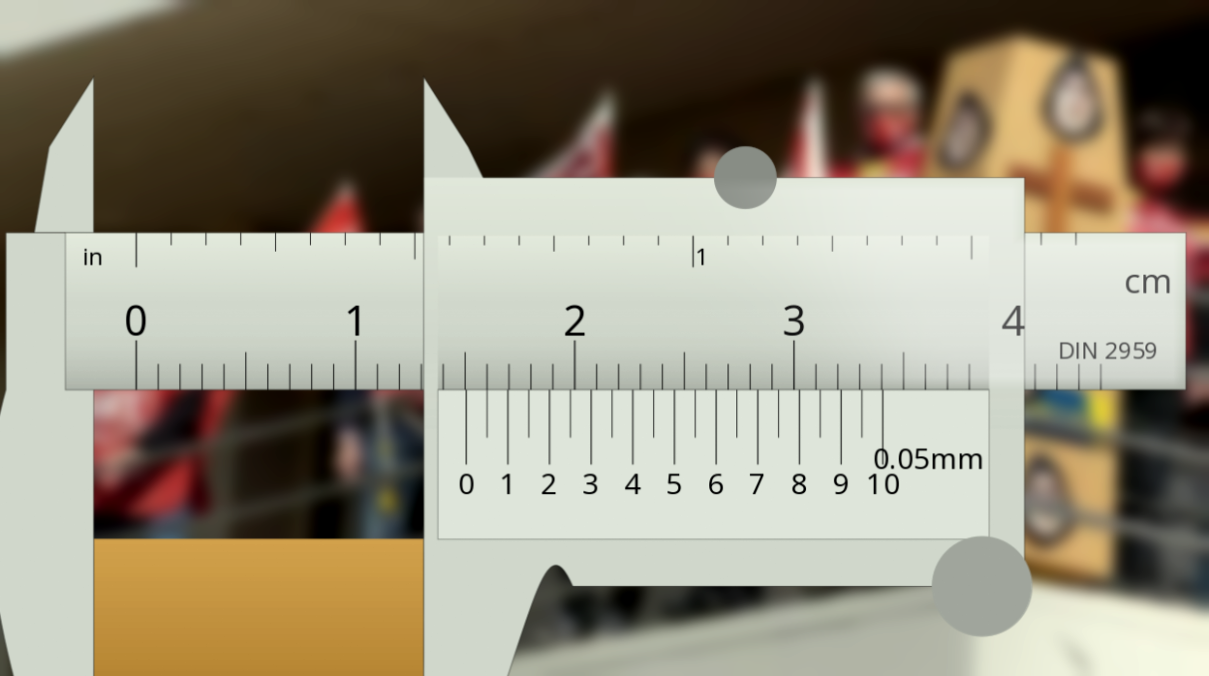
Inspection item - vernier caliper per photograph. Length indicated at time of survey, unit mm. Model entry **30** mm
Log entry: **15.05** mm
